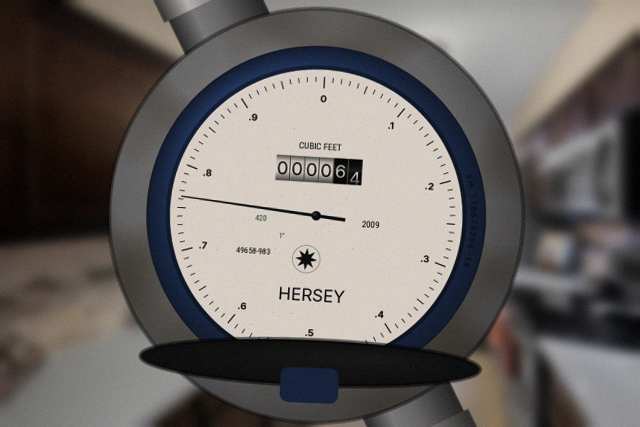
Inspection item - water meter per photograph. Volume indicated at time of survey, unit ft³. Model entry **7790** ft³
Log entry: **63.76** ft³
